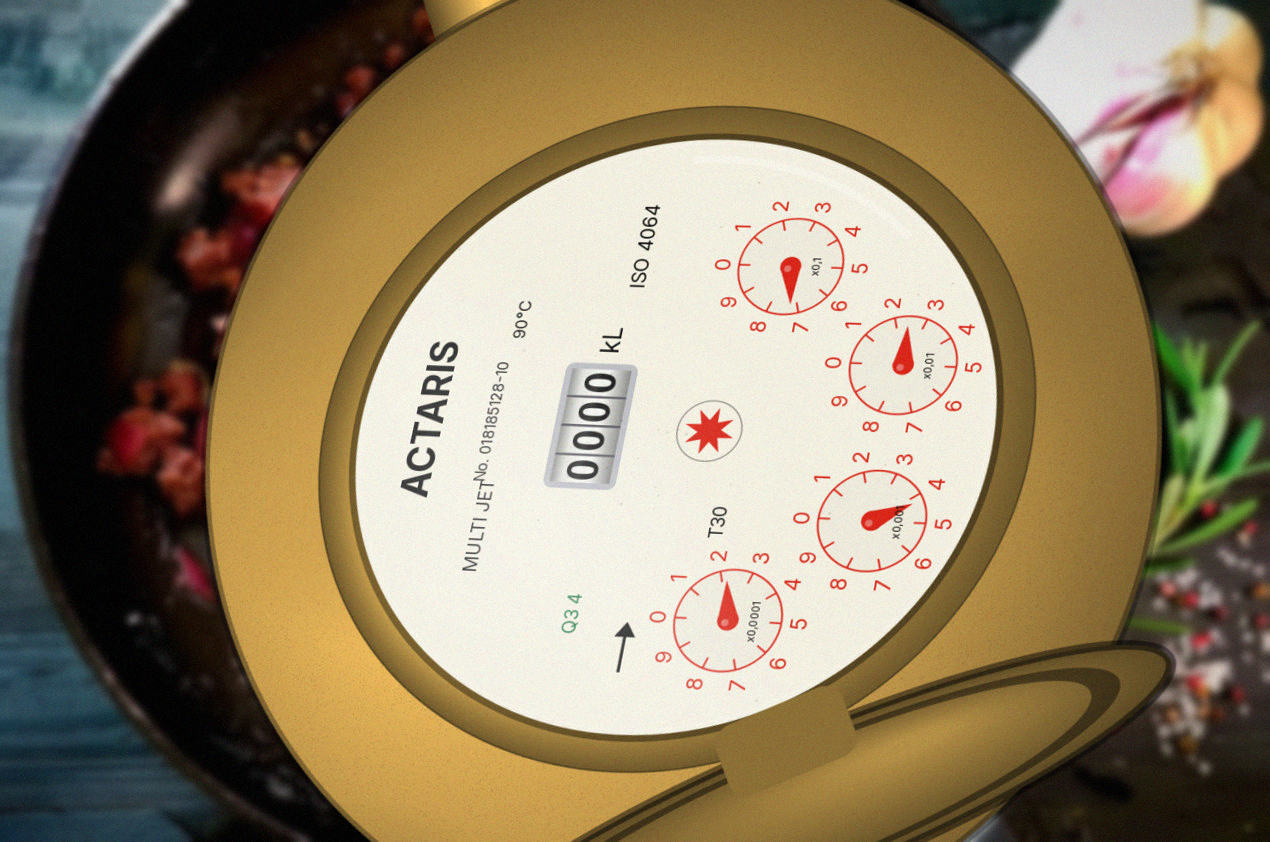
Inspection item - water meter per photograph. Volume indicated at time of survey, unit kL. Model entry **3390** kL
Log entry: **0.7242** kL
